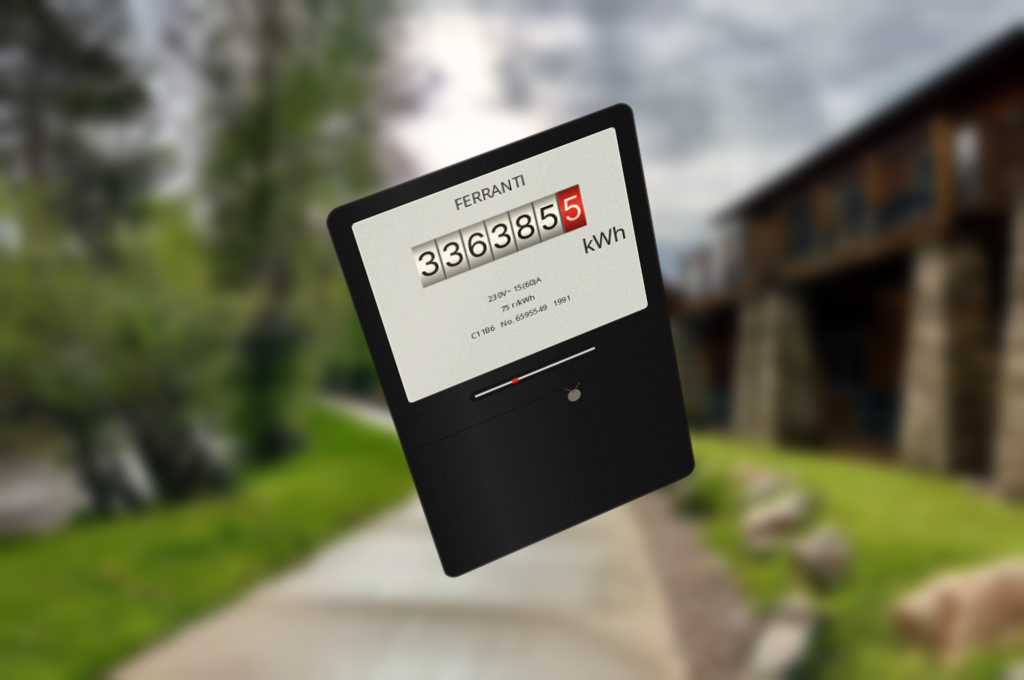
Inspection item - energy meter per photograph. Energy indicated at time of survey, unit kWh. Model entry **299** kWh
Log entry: **336385.5** kWh
